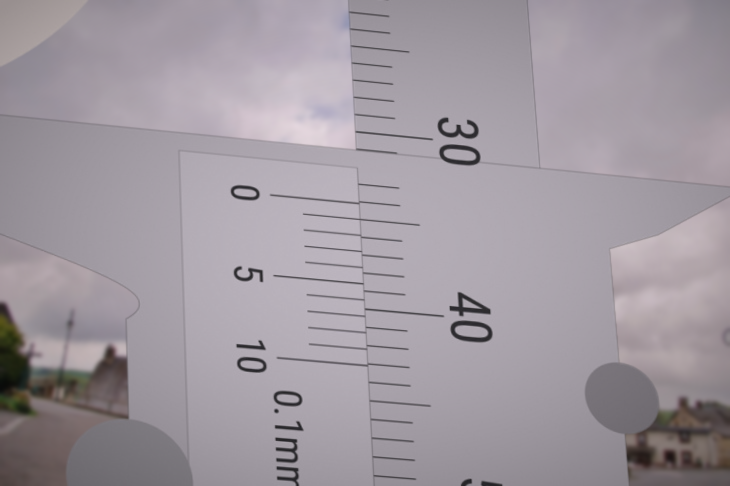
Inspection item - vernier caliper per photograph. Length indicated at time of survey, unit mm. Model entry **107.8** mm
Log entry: **34.1** mm
